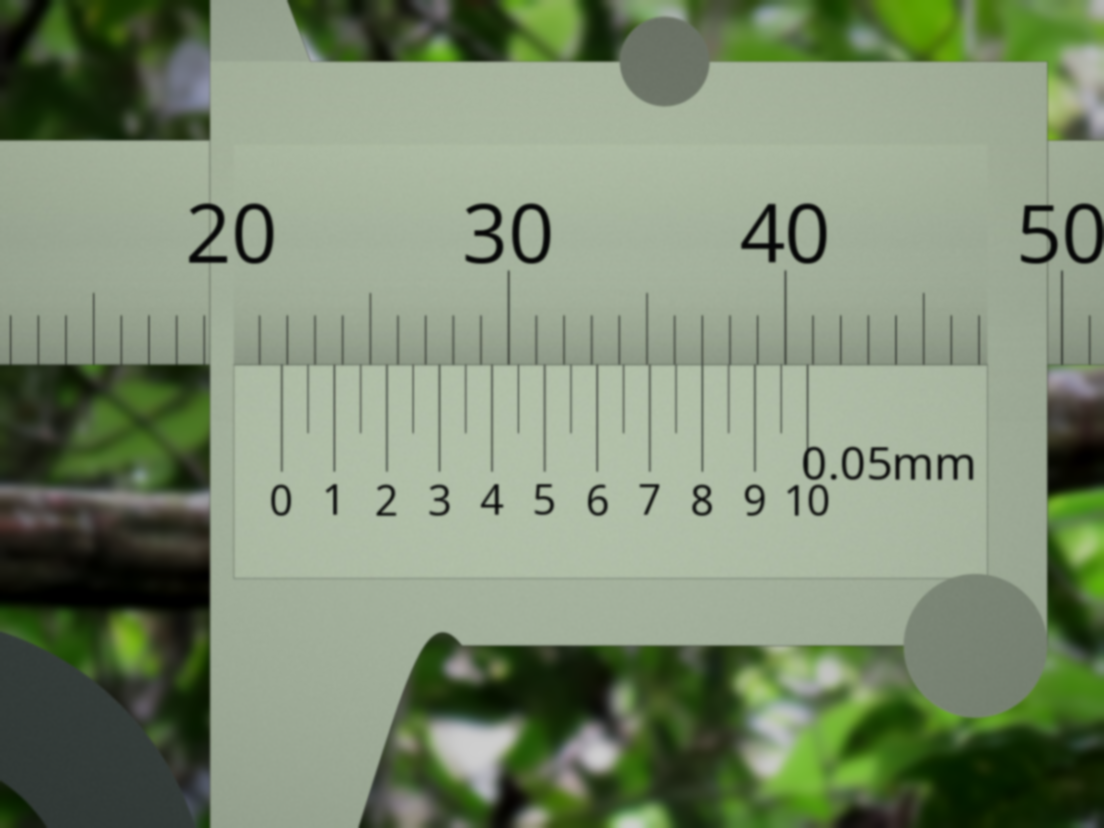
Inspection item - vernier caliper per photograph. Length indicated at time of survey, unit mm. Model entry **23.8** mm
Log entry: **21.8** mm
